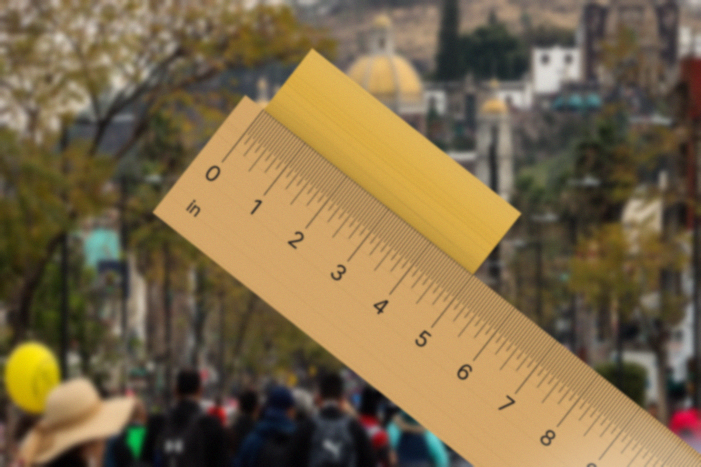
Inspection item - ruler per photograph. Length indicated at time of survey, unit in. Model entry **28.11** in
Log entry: **5** in
